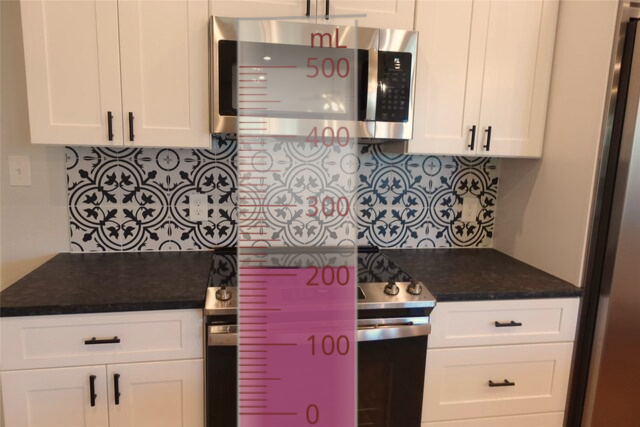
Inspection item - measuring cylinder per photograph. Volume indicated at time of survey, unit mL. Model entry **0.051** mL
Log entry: **210** mL
